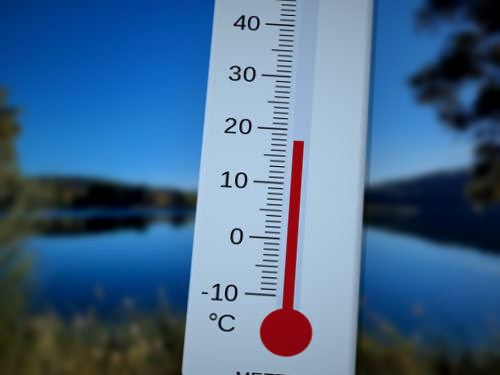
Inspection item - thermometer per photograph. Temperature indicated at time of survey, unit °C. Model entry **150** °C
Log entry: **18** °C
